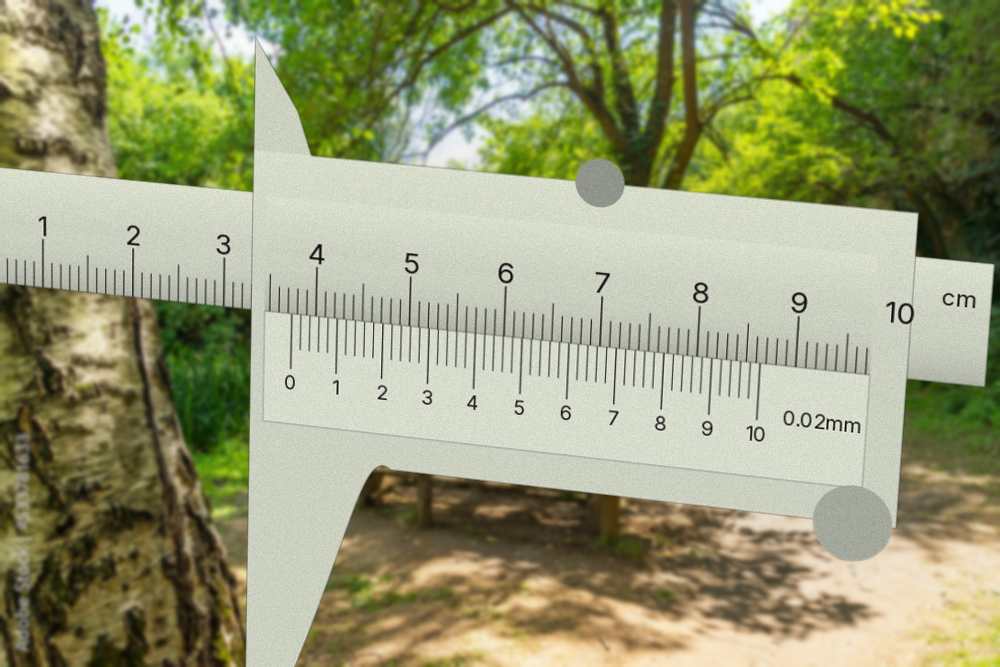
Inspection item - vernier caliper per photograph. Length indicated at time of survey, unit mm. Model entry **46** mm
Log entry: **37.4** mm
